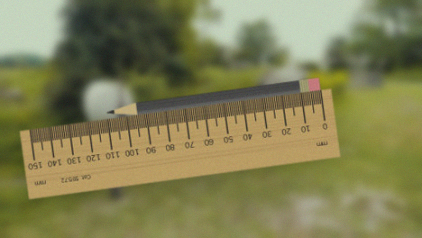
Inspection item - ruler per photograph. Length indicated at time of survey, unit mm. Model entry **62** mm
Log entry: **110** mm
